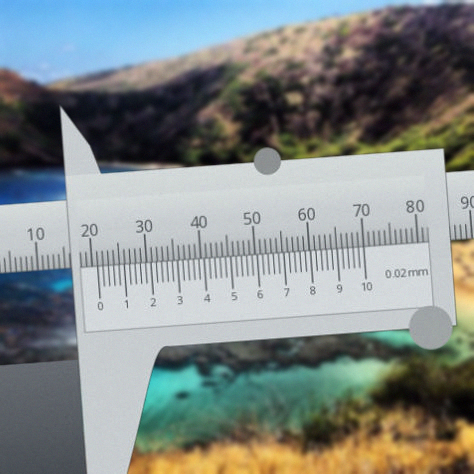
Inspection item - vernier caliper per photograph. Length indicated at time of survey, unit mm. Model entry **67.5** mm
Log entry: **21.0** mm
